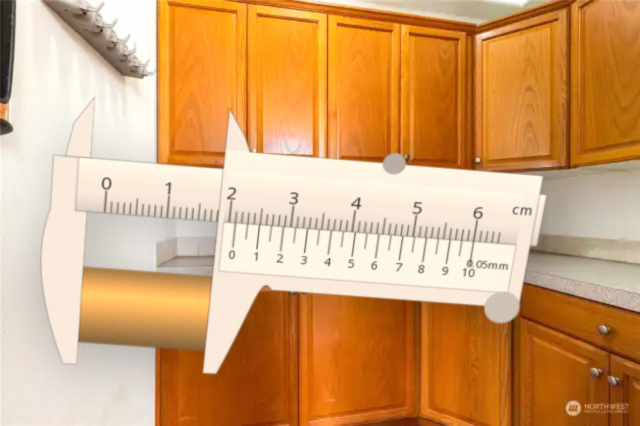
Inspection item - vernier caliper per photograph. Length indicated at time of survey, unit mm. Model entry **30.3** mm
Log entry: **21.0** mm
